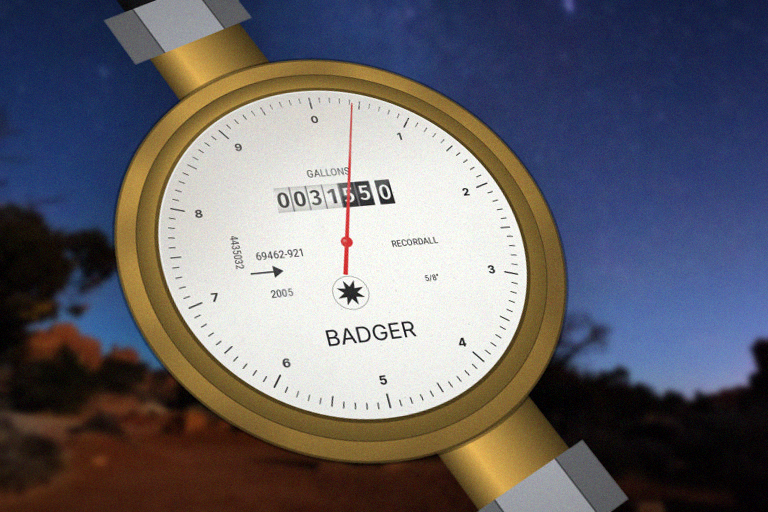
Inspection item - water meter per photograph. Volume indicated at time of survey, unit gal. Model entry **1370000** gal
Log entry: **31550.4** gal
